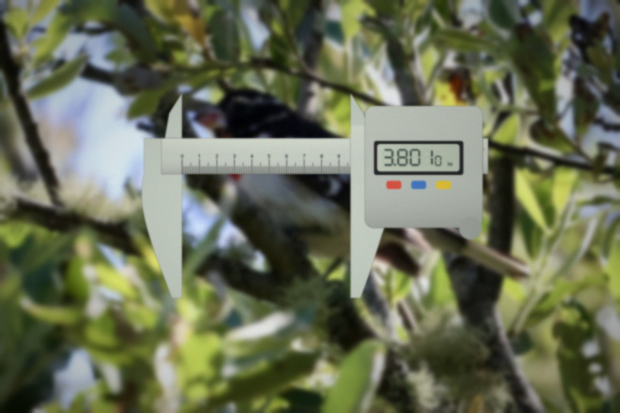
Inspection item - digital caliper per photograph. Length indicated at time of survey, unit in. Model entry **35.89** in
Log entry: **3.8010** in
